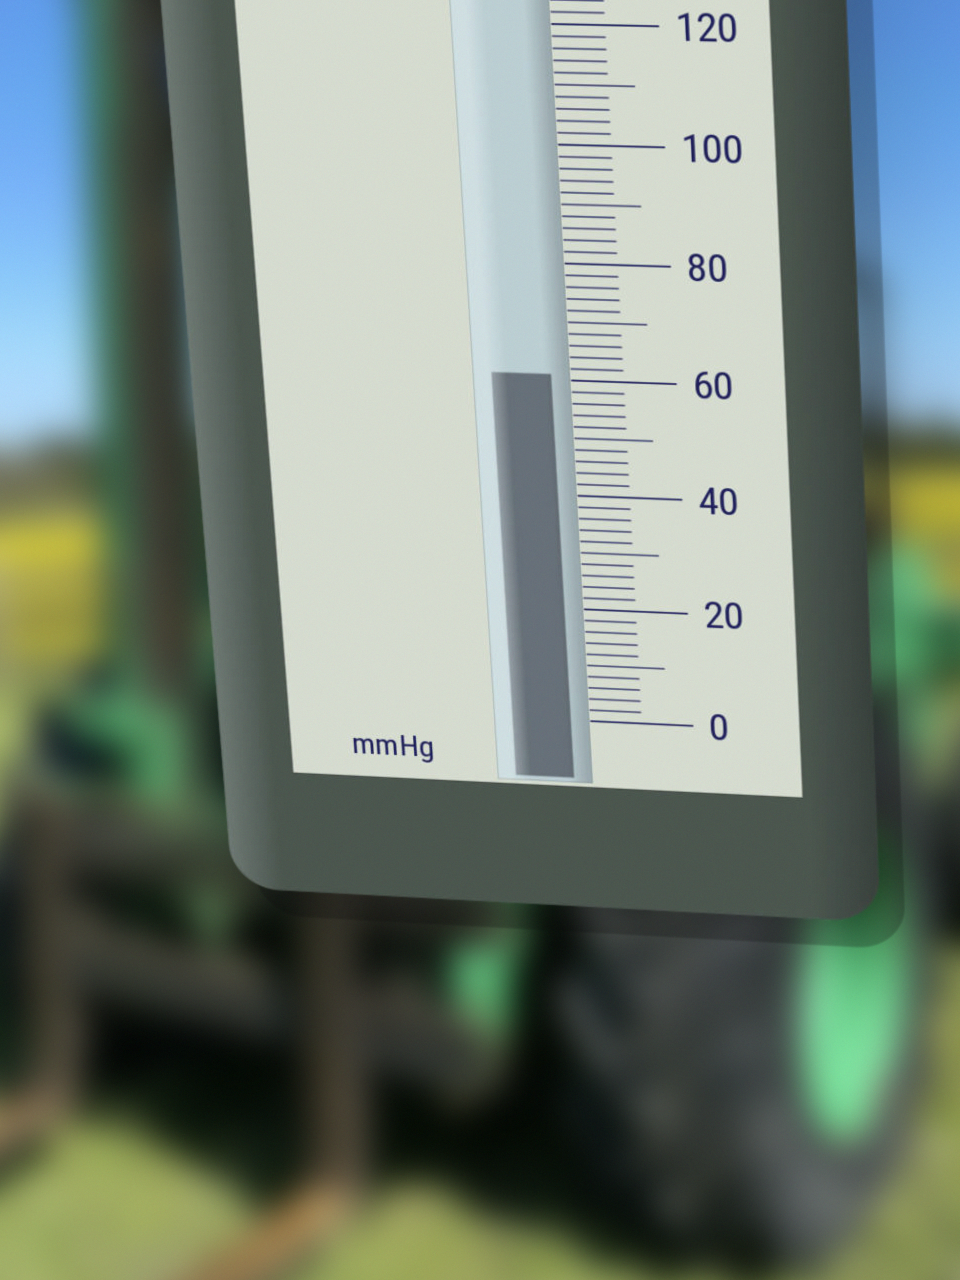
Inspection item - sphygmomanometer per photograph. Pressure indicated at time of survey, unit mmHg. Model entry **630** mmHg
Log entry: **61** mmHg
